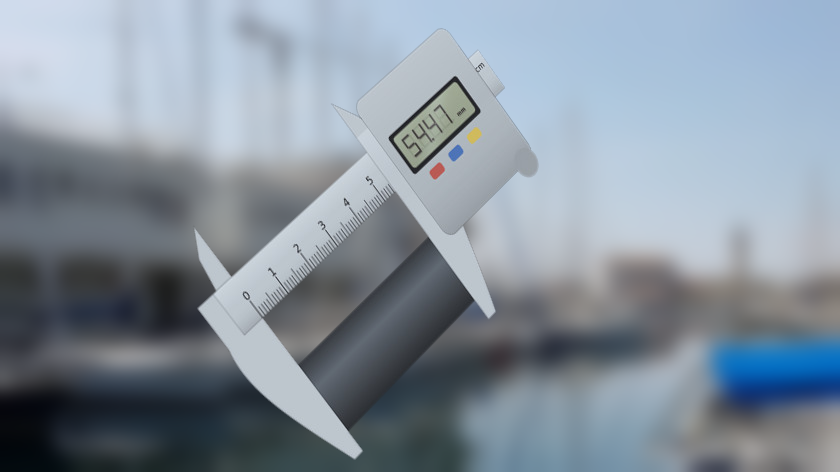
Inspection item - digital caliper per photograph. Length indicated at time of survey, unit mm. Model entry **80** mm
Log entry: **54.47** mm
